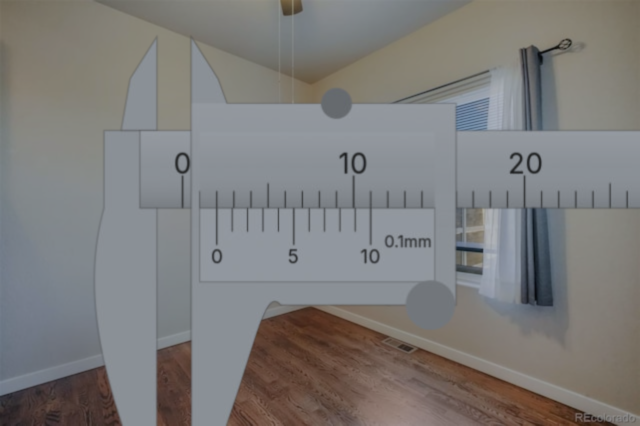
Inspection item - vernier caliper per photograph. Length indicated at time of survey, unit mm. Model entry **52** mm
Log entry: **2.0** mm
